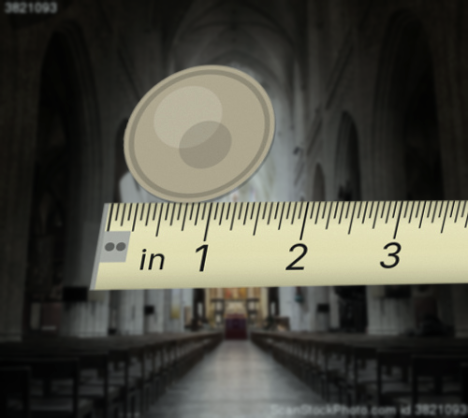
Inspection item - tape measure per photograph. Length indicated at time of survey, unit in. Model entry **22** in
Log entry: **1.5** in
